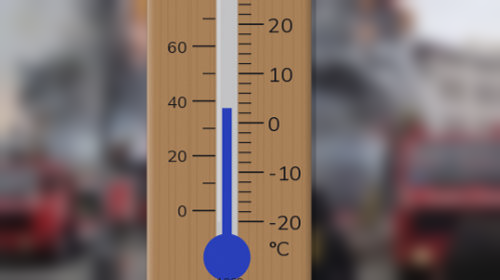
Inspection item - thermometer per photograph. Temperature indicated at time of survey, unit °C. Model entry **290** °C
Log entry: **3** °C
